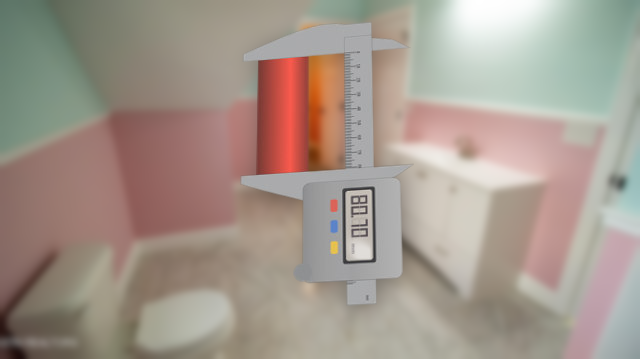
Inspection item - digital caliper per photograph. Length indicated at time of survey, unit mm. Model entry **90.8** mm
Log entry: **80.70** mm
